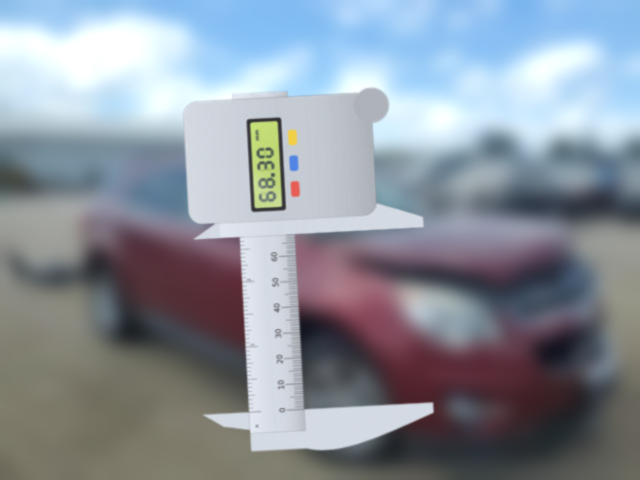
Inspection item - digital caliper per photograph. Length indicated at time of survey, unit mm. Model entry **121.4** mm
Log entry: **68.30** mm
